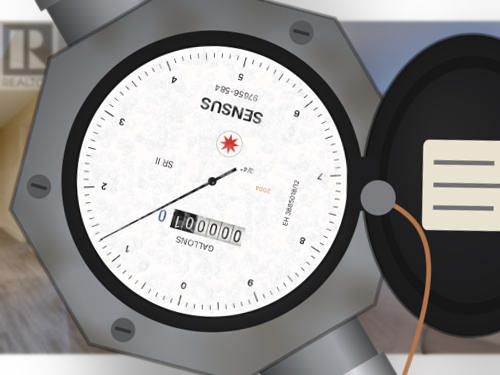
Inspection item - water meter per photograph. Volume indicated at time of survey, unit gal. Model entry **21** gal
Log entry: **11.3** gal
